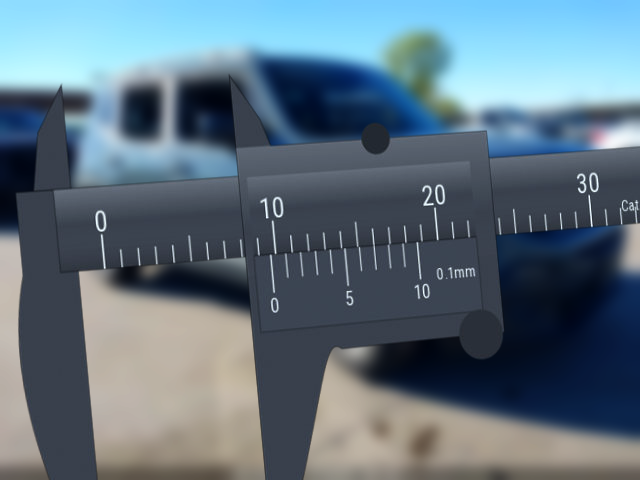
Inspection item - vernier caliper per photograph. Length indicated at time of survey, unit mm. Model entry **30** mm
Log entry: **9.7** mm
